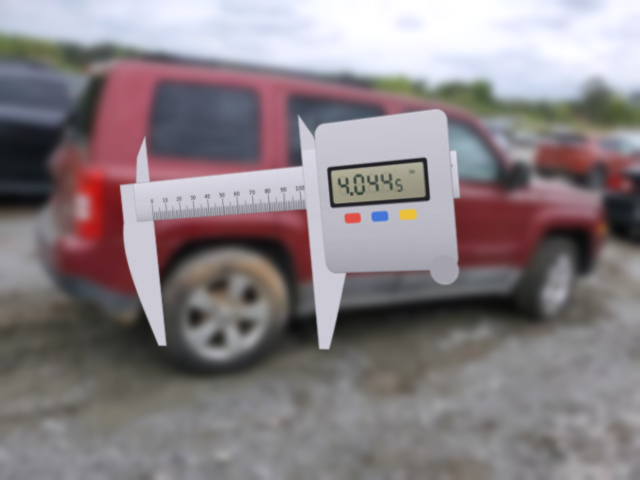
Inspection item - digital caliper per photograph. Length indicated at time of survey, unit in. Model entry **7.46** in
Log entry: **4.0445** in
